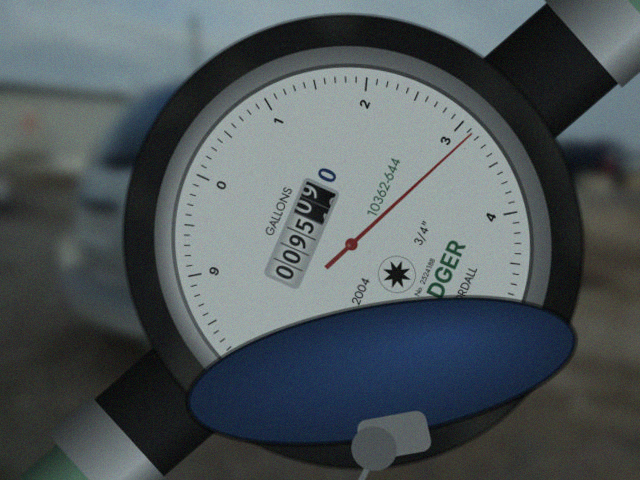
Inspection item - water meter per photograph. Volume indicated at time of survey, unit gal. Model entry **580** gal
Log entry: **95093.1** gal
